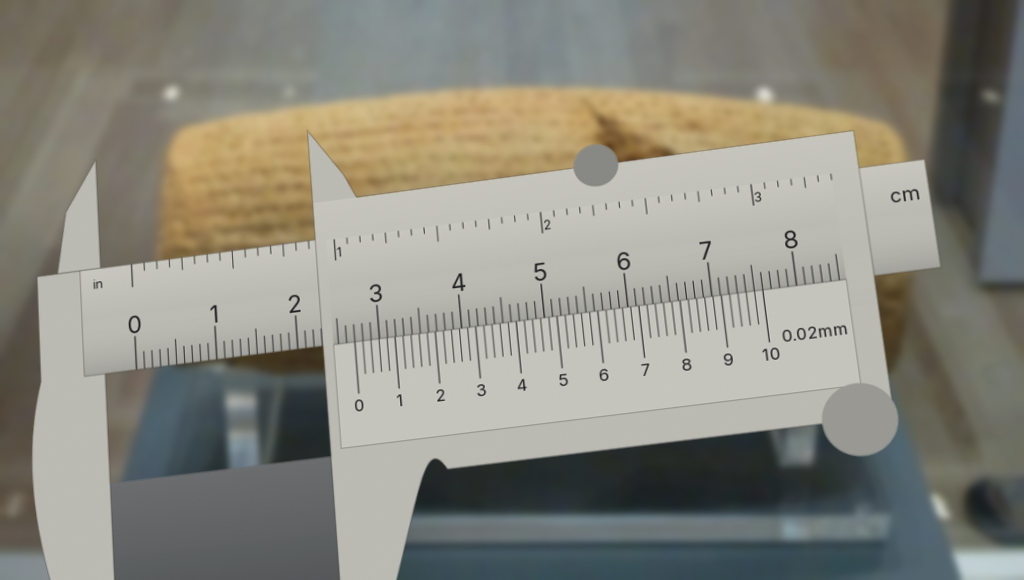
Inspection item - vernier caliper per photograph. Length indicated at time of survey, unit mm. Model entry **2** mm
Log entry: **27.0** mm
